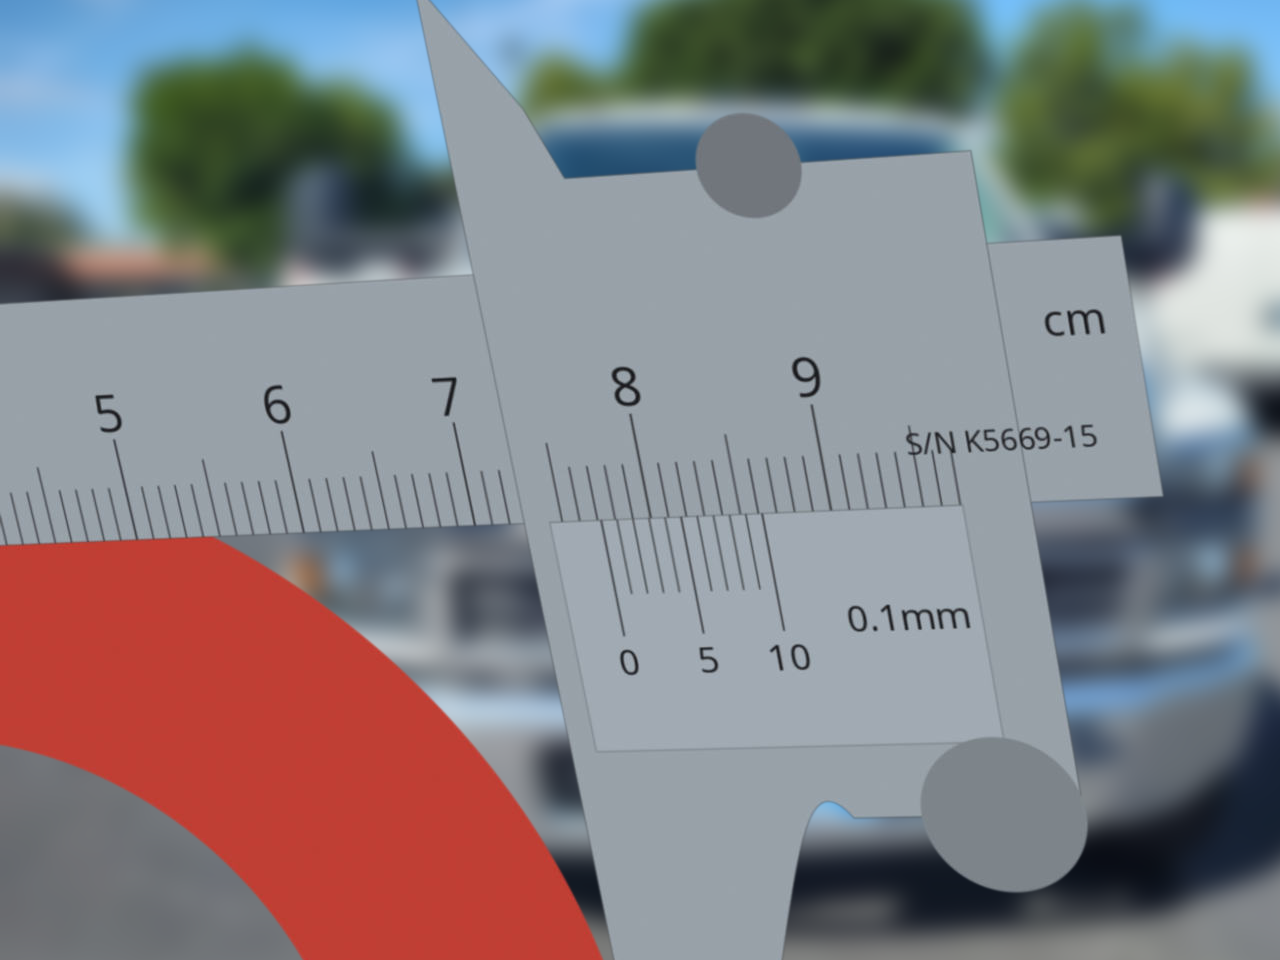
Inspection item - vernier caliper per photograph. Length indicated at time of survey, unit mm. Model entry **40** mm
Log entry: **77.2** mm
